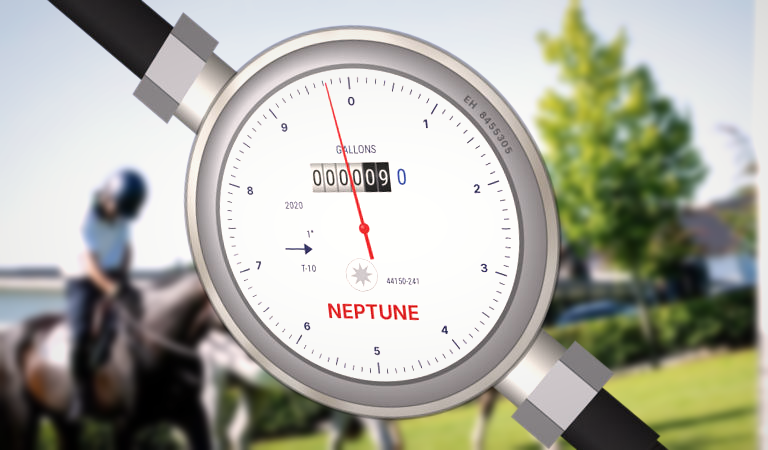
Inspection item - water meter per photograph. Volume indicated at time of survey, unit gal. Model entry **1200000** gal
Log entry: **89.7** gal
